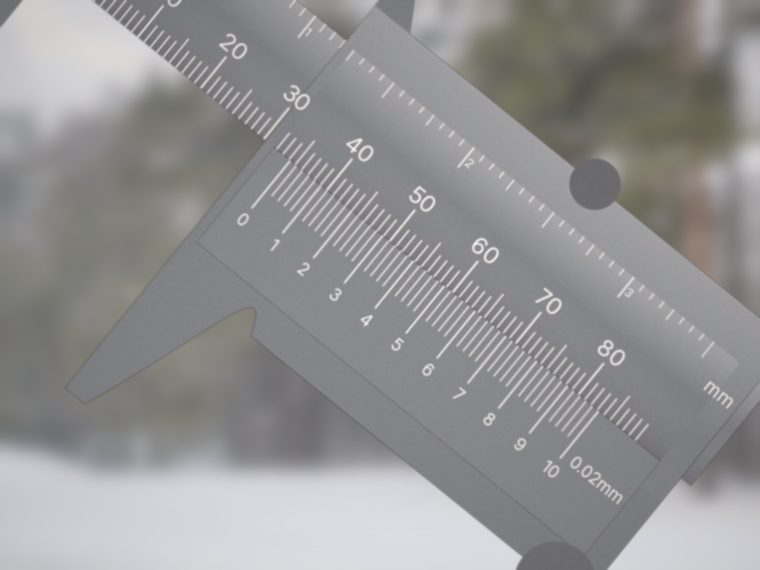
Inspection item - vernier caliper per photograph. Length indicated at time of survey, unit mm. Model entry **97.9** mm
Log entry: **34.2** mm
